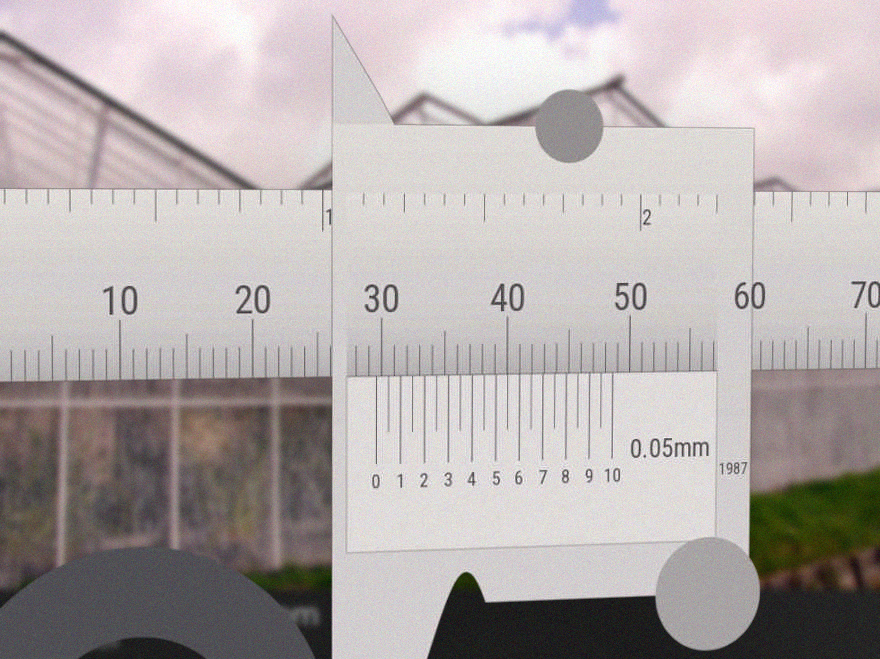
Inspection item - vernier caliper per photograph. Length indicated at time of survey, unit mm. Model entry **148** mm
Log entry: **29.6** mm
